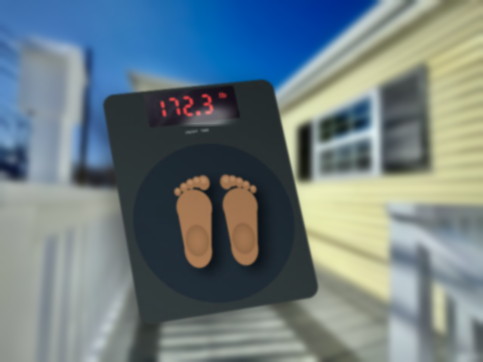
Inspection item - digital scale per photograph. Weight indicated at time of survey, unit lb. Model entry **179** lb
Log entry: **172.3** lb
